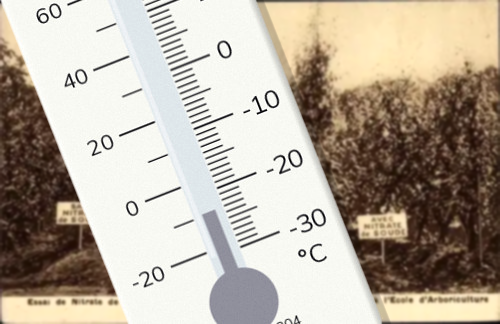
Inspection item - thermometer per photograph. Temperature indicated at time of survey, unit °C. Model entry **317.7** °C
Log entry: **-23** °C
